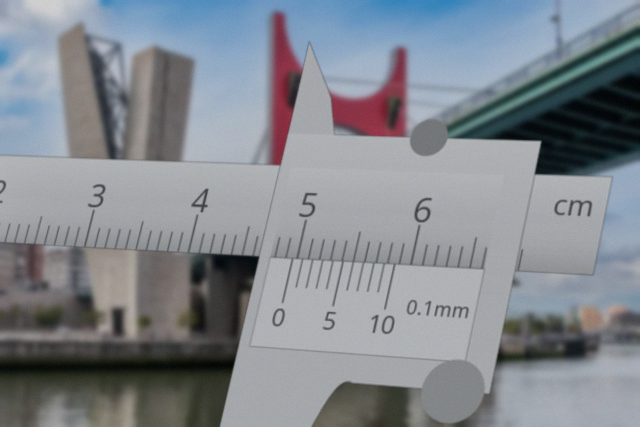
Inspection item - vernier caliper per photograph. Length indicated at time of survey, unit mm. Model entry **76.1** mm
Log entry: **49.6** mm
